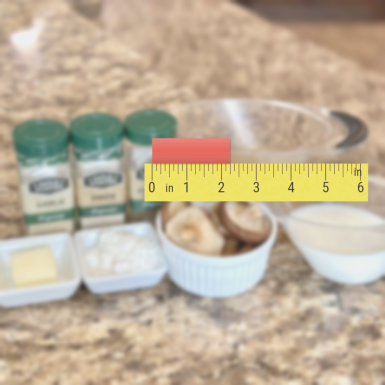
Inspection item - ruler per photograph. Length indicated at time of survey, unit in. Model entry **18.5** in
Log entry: **2.25** in
